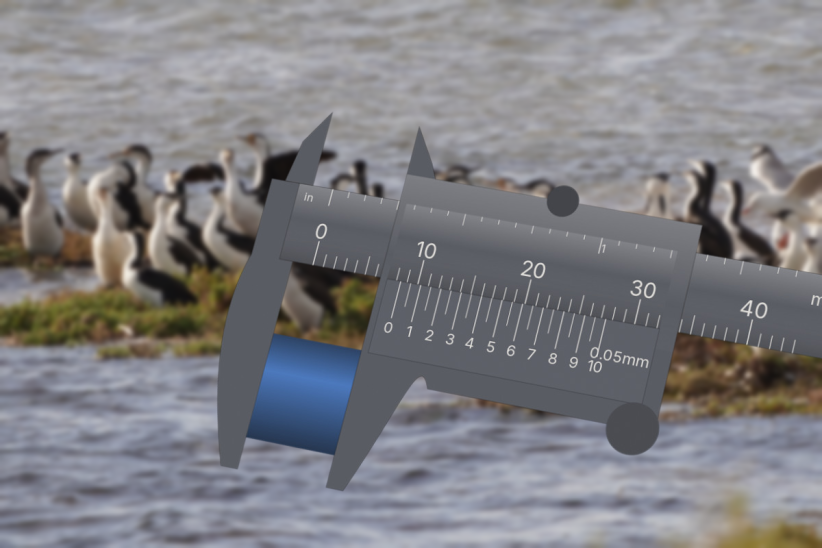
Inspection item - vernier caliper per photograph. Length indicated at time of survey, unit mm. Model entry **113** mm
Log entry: **8.4** mm
